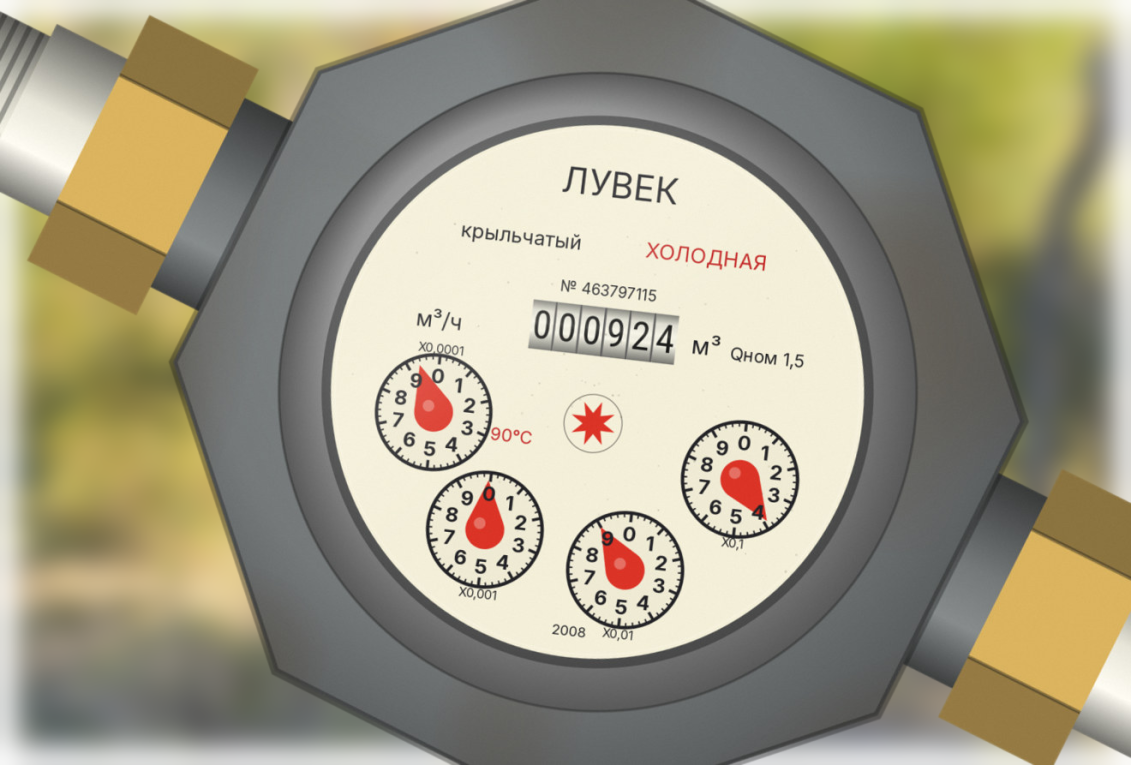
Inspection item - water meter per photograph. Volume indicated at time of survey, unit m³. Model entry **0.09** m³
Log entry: **924.3899** m³
